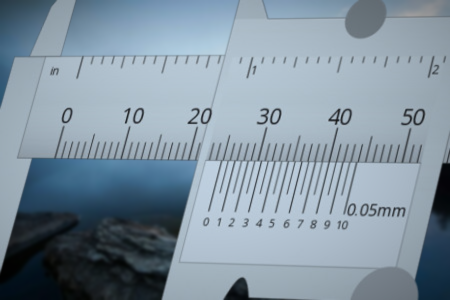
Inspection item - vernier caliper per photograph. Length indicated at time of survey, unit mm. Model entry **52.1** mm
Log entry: **24.8** mm
